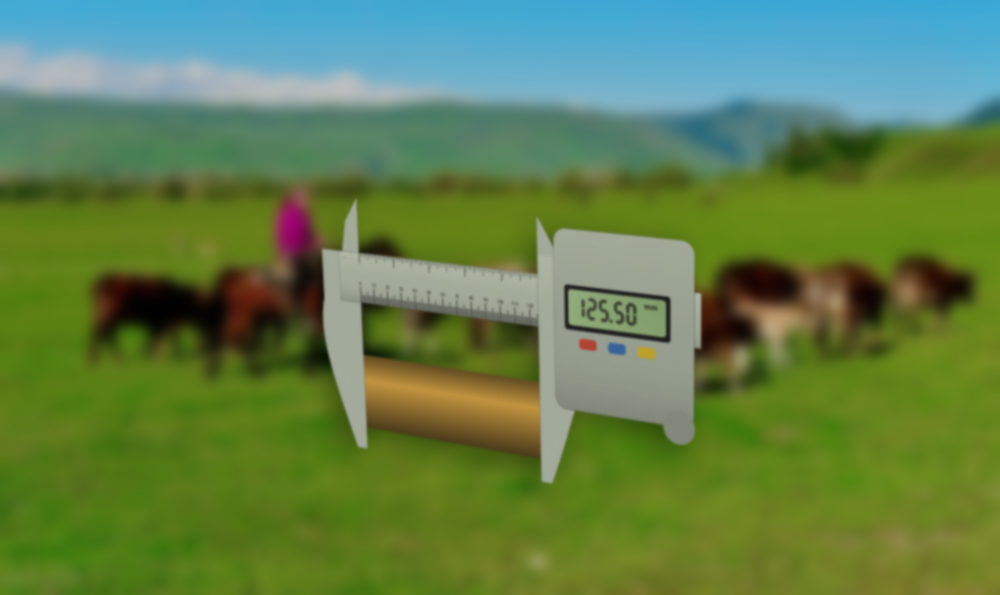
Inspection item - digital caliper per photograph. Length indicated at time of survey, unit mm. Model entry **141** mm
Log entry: **125.50** mm
